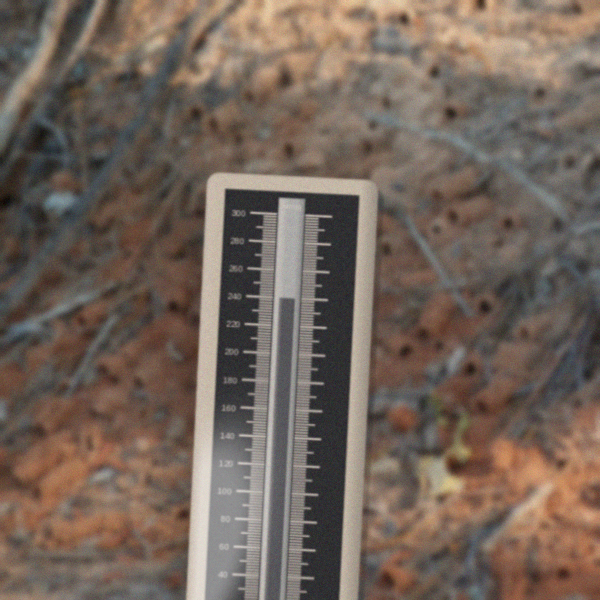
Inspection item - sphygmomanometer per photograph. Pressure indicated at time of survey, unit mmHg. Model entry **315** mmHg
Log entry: **240** mmHg
